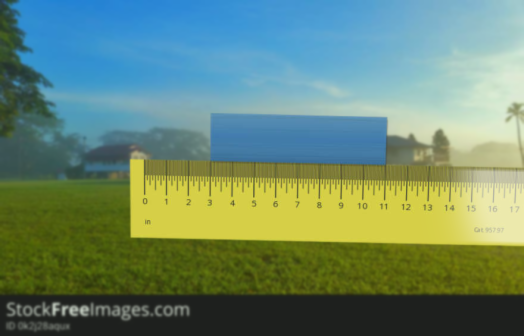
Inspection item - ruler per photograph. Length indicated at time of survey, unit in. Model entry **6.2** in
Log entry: **8** in
